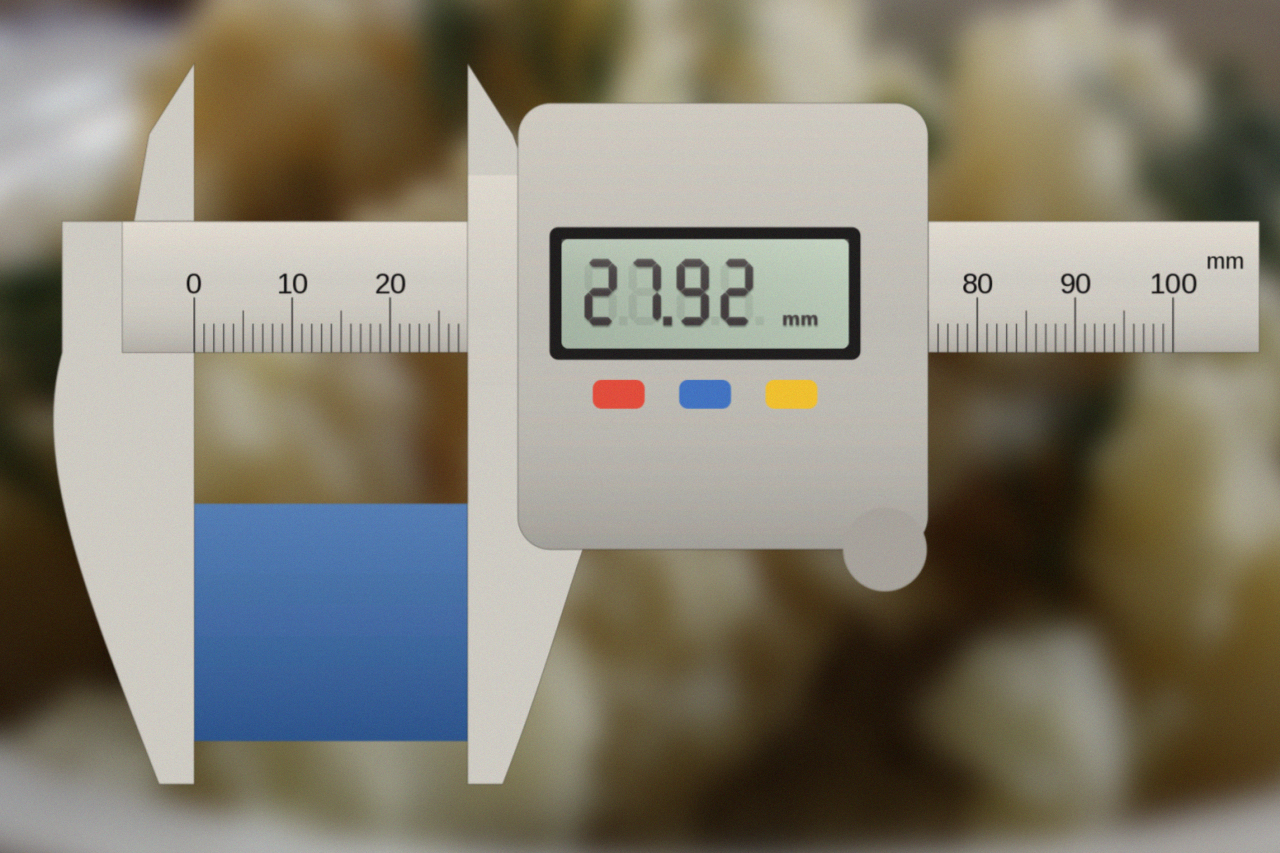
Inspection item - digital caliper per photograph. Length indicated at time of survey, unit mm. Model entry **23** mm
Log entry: **27.92** mm
